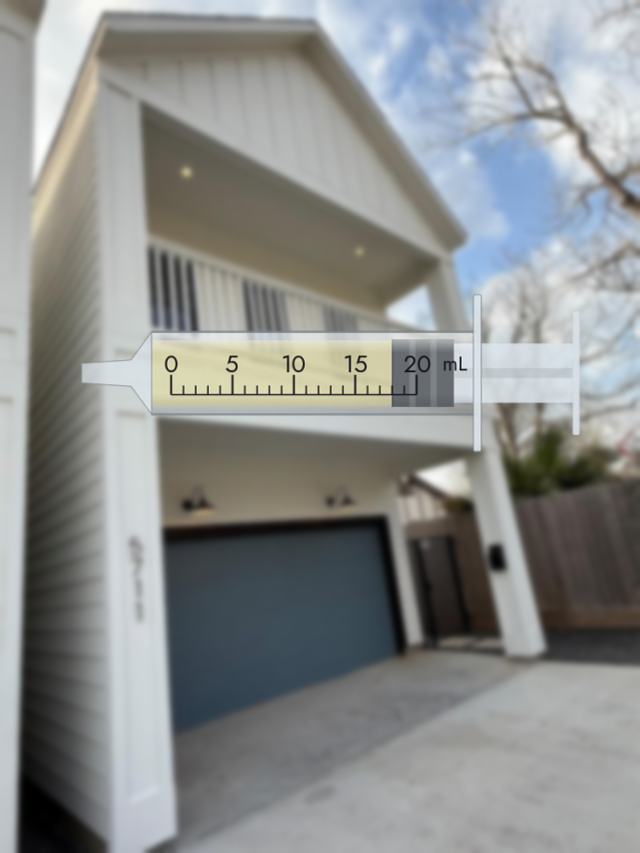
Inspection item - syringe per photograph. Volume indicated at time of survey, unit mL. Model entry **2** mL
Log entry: **18** mL
